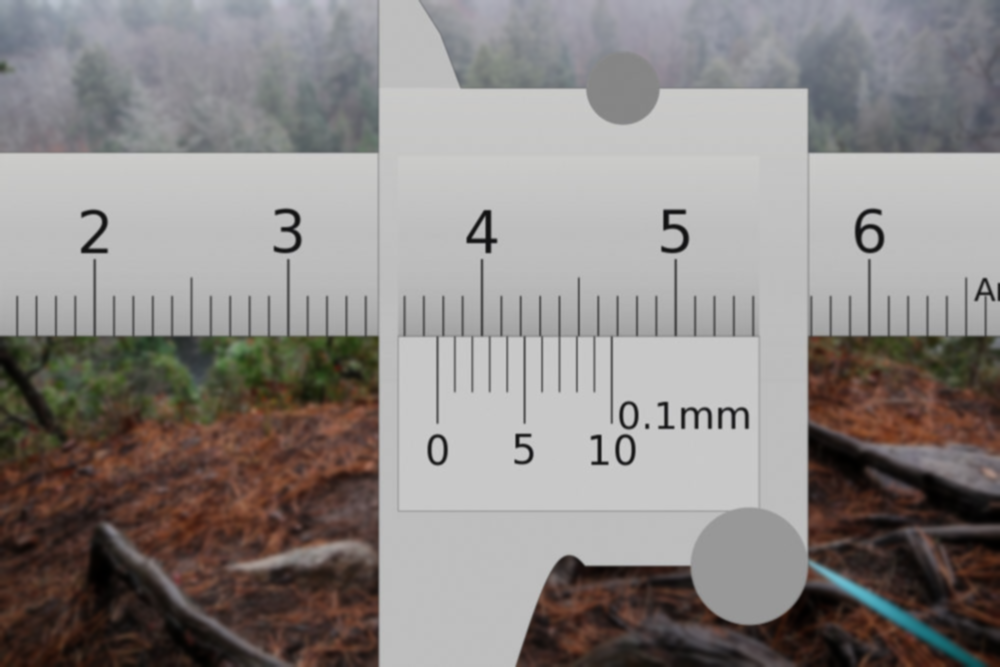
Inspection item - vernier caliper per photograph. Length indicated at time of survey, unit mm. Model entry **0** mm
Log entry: **37.7** mm
